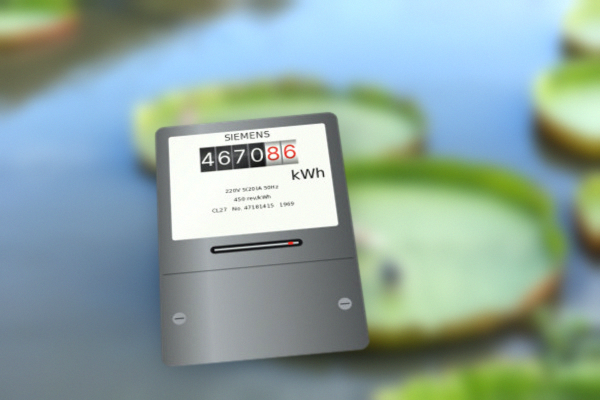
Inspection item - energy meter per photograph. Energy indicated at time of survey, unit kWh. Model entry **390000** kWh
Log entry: **4670.86** kWh
